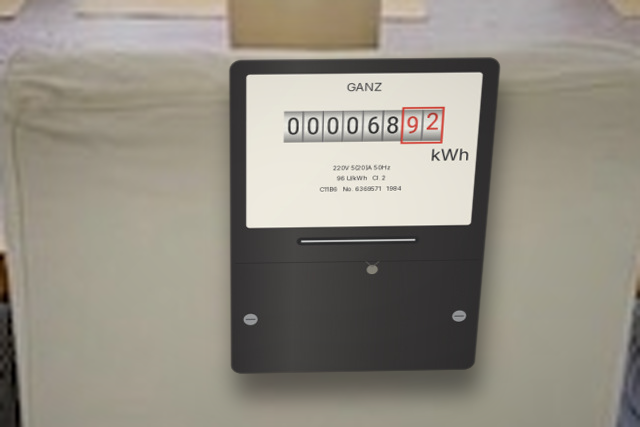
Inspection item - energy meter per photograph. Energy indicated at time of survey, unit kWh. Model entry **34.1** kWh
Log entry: **68.92** kWh
